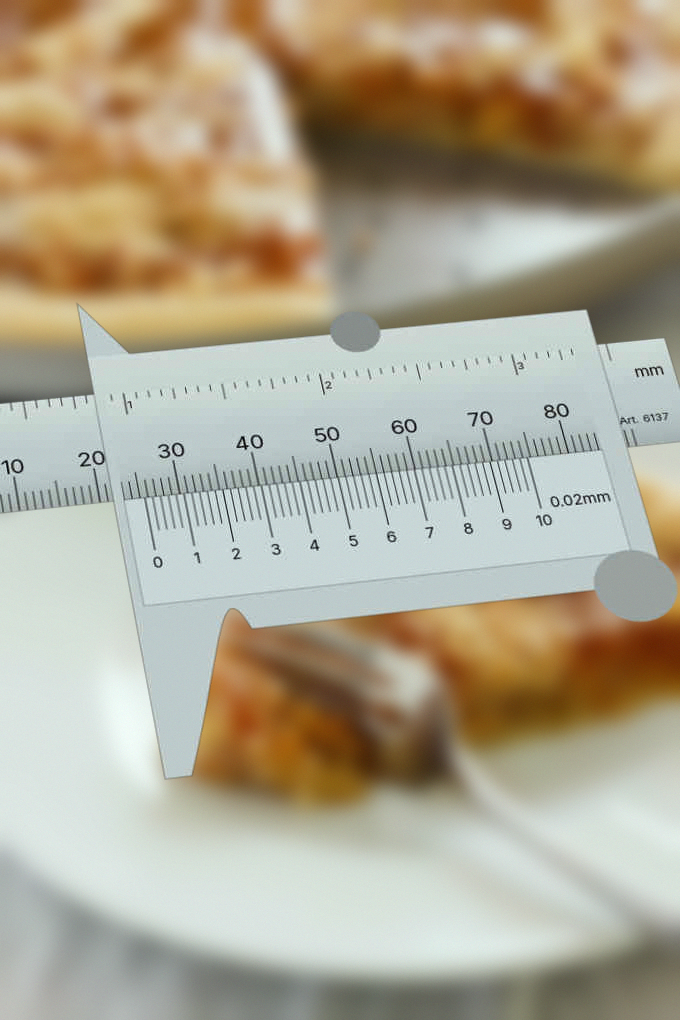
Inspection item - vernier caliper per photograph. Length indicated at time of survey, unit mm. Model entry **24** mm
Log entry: **25.6** mm
